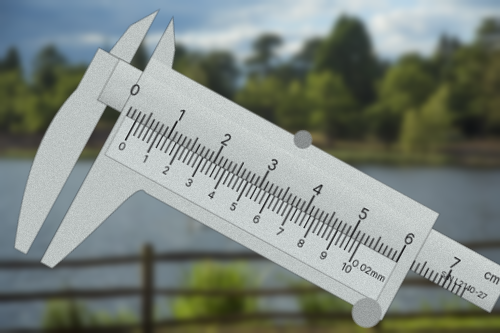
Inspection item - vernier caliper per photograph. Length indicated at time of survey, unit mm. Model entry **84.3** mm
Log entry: **3.0** mm
